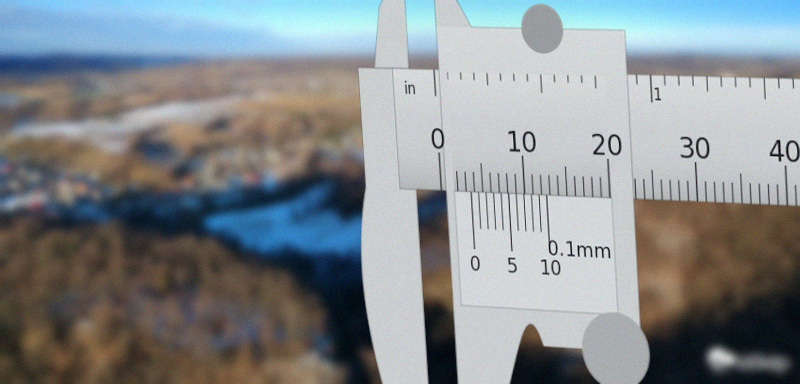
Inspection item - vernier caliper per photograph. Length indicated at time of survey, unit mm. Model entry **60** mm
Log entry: **3.6** mm
